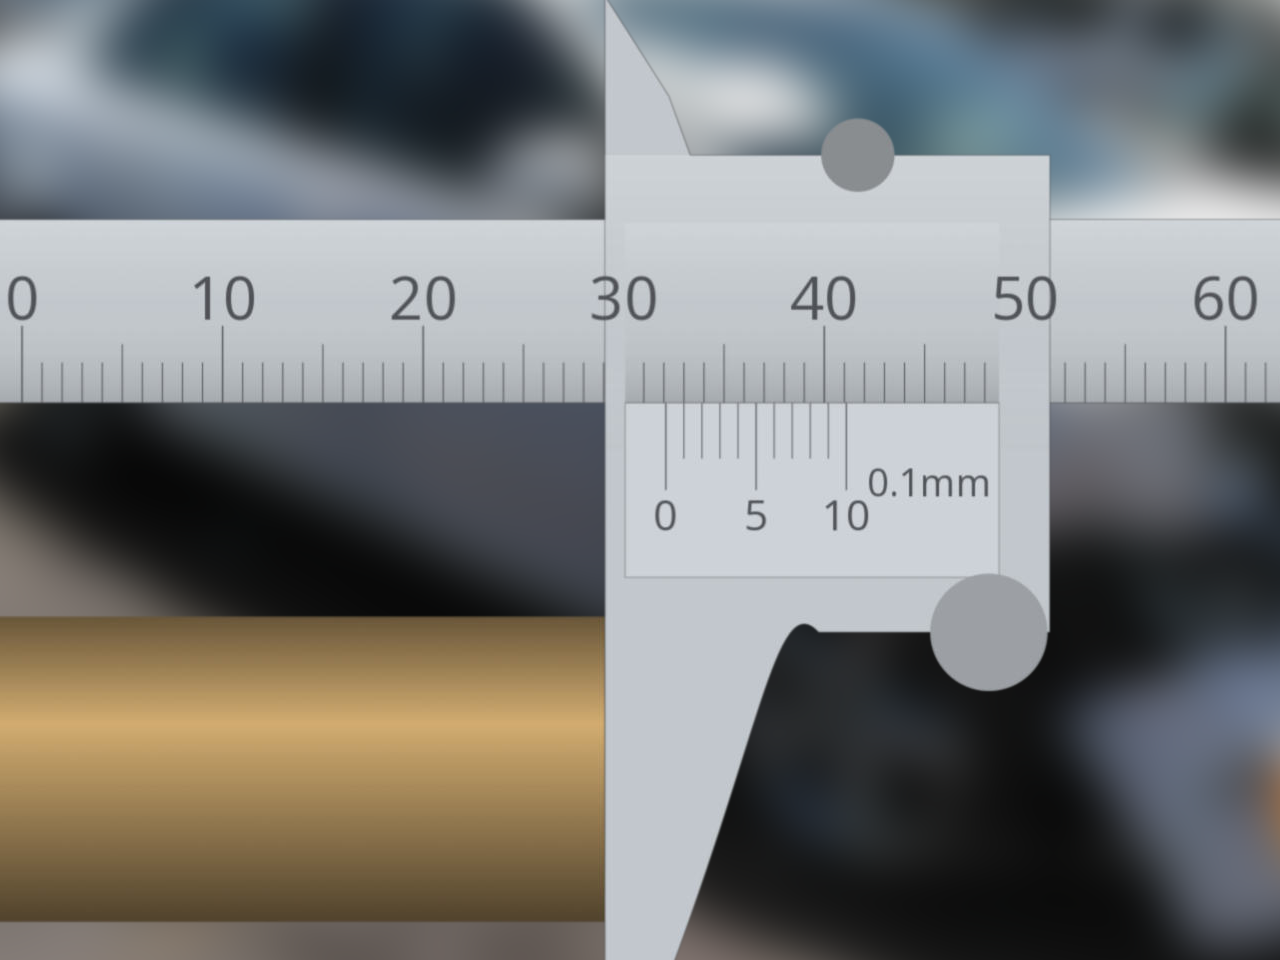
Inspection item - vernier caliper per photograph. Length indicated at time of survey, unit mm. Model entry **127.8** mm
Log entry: **32.1** mm
